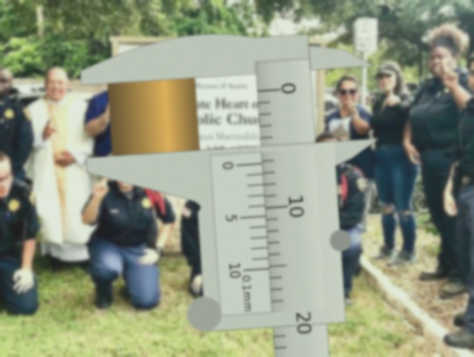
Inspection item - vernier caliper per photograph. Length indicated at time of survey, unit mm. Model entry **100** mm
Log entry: **6.2** mm
